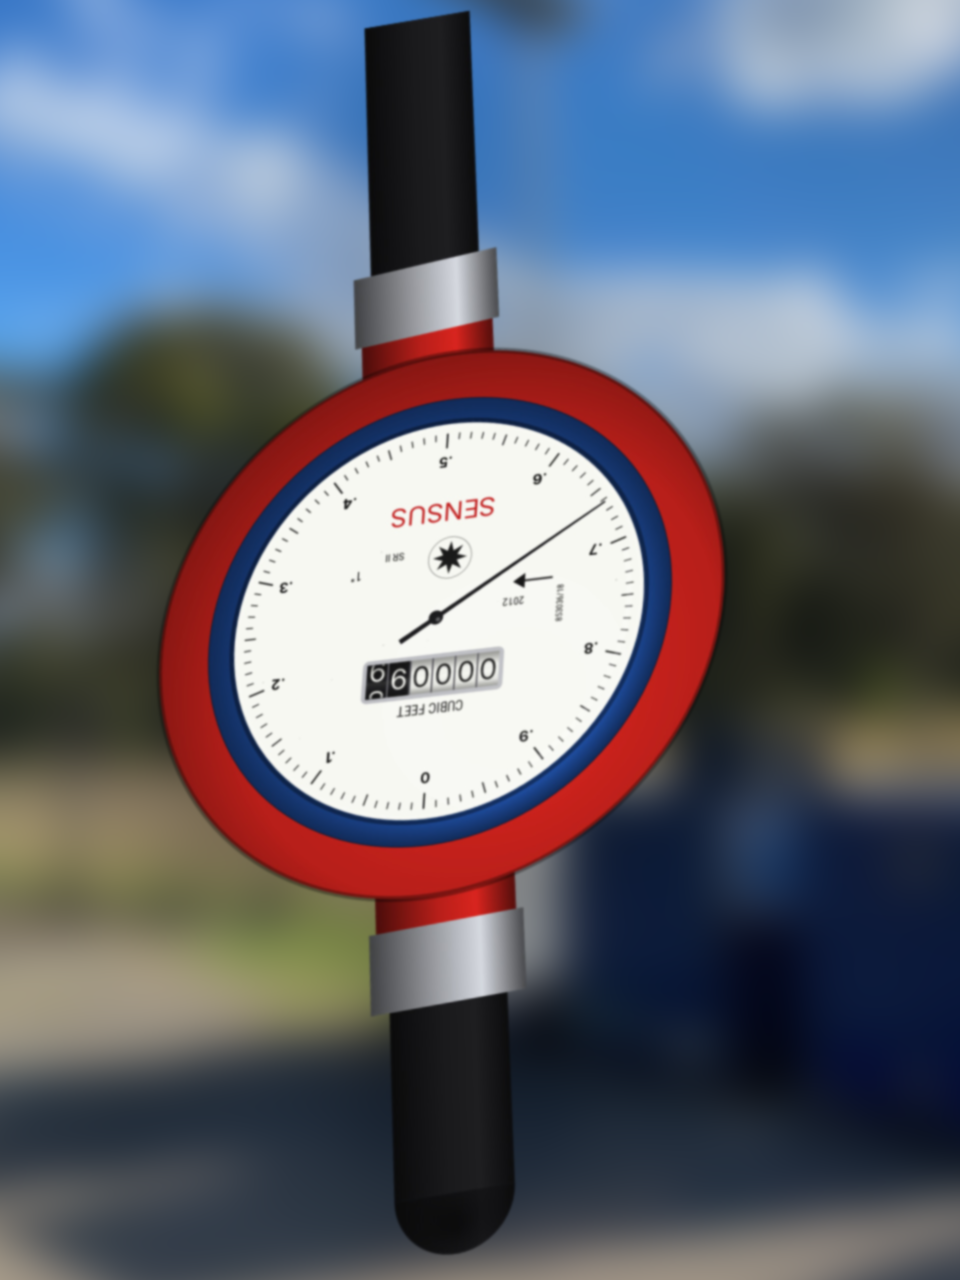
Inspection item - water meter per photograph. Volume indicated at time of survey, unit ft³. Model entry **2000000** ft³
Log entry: **98.66** ft³
